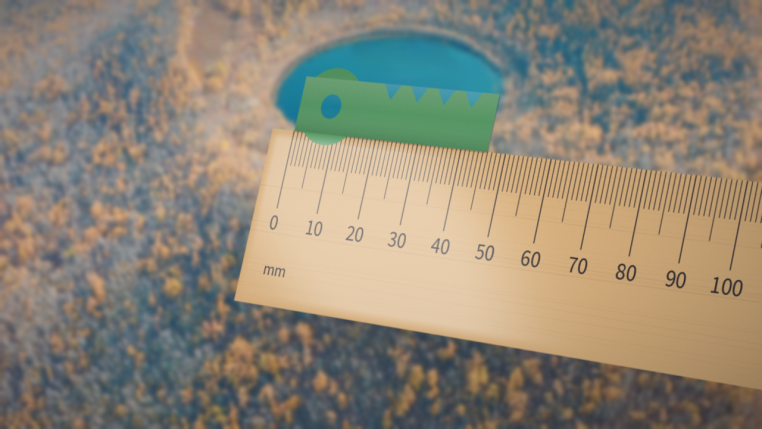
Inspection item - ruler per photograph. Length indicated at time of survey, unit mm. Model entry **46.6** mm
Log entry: **46** mm
